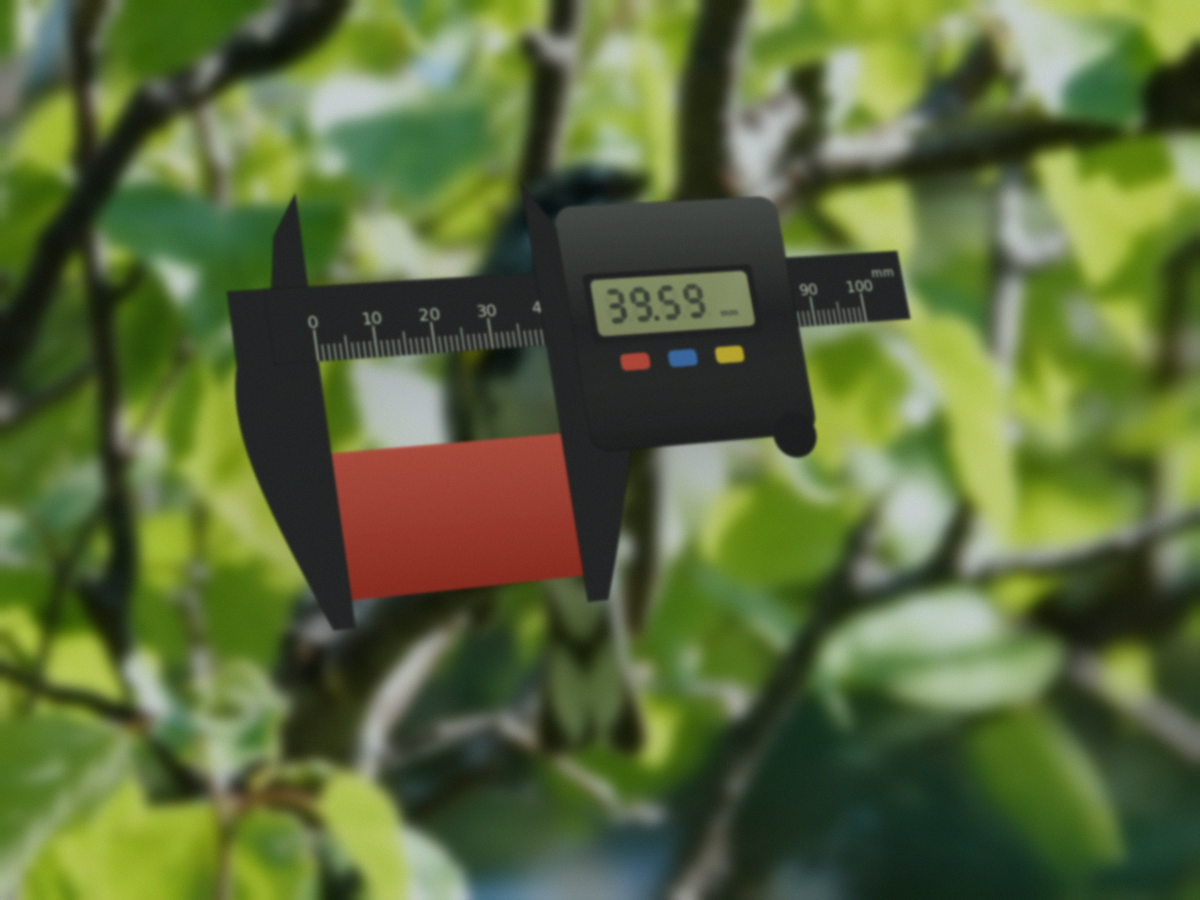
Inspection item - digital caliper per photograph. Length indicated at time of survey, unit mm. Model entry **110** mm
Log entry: **39.59** mm
